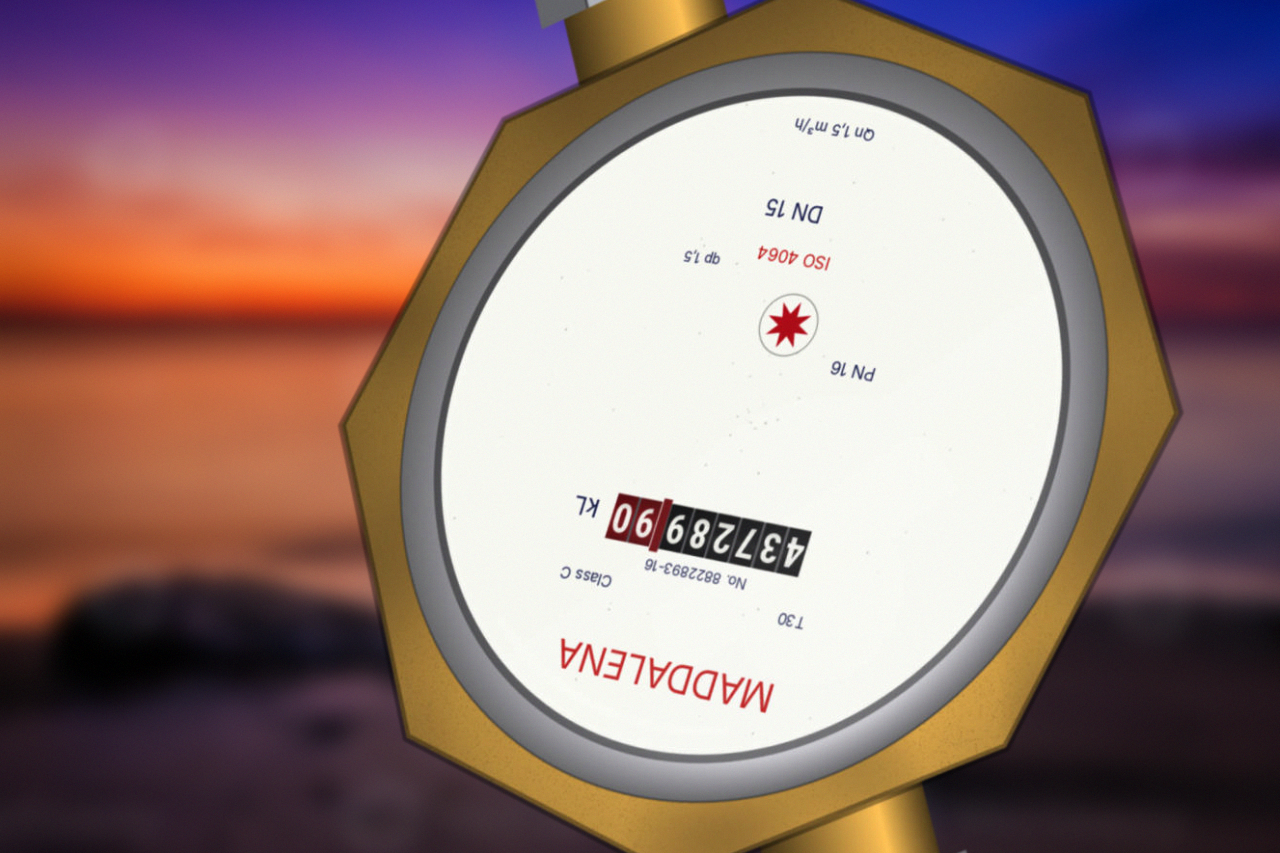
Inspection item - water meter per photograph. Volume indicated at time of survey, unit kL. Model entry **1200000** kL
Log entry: **437289.90** kL
